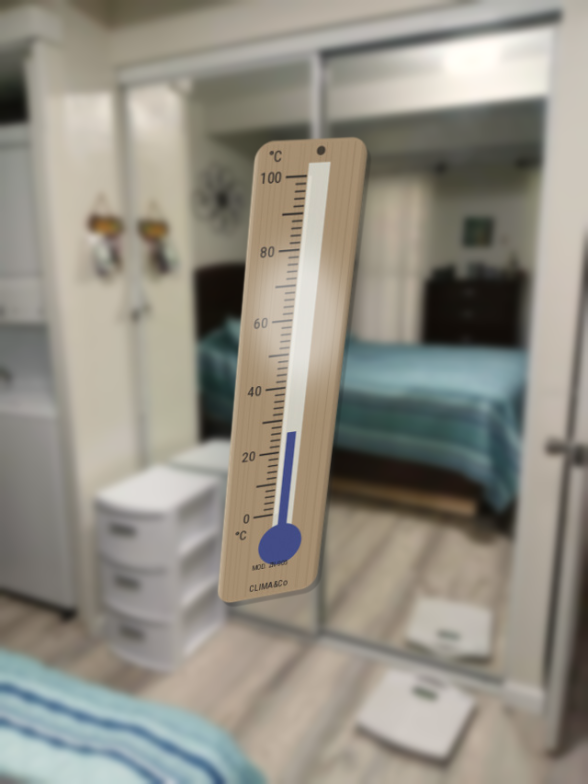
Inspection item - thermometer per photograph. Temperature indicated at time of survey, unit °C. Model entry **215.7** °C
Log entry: **26** °C
